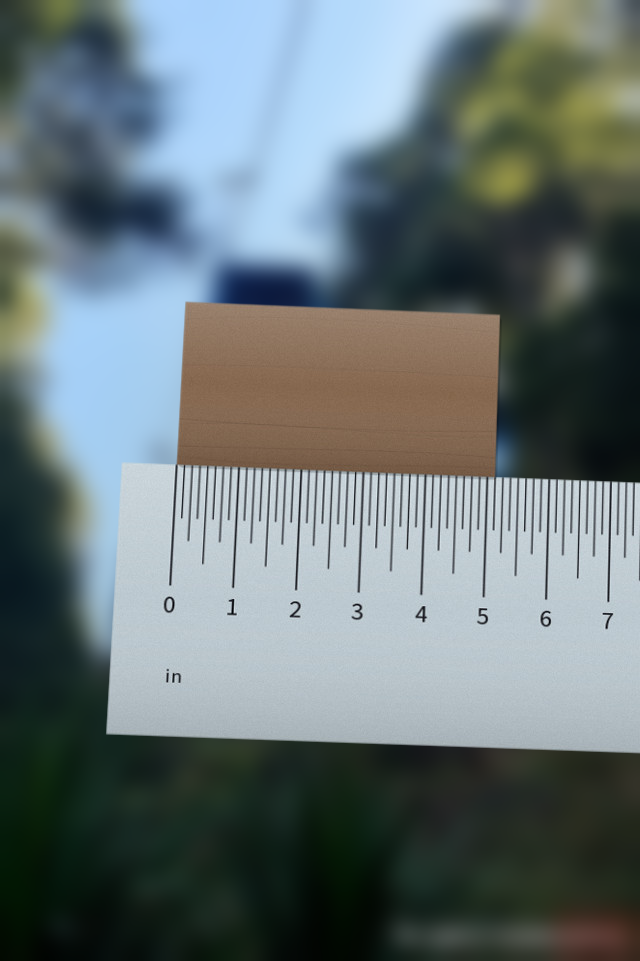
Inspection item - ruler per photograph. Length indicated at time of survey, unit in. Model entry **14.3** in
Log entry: **5.125** in
